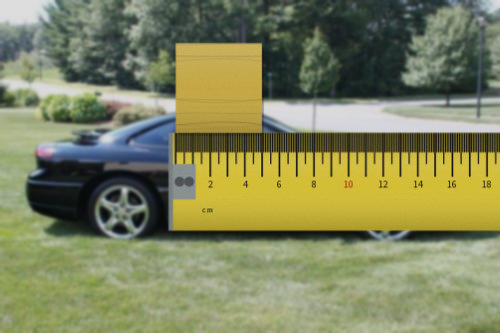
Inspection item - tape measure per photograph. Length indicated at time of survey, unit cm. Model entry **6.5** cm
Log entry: **5** cm
